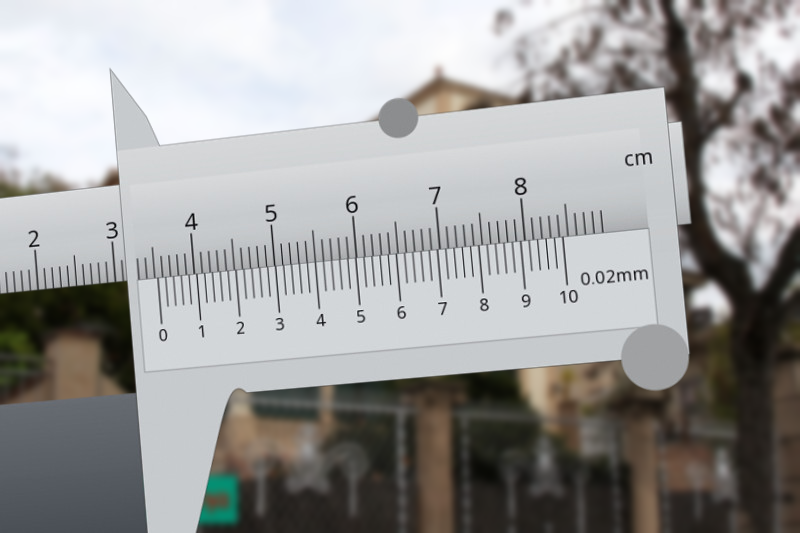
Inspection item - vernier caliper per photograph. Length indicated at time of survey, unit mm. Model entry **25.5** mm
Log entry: **35.4** mm
